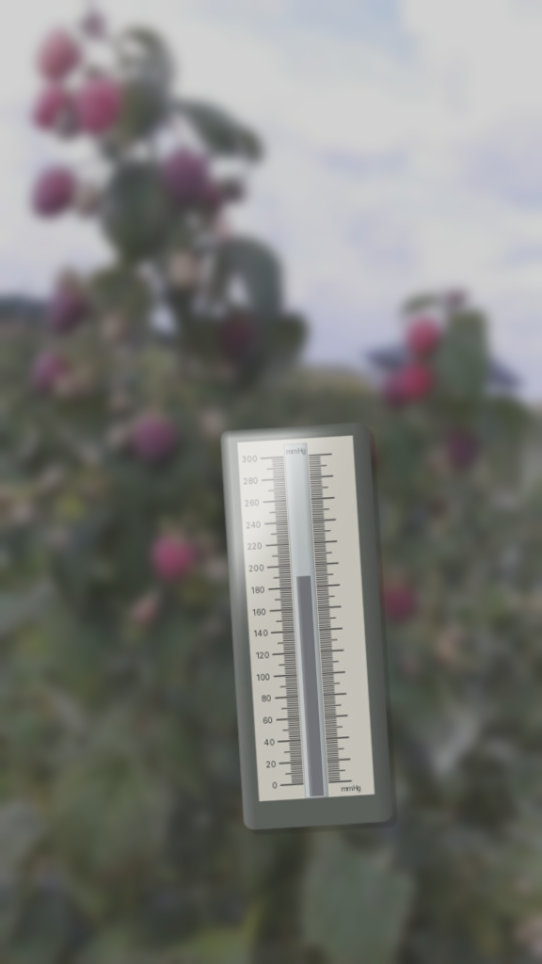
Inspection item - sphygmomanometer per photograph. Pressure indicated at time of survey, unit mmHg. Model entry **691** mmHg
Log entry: **190** mmHg
